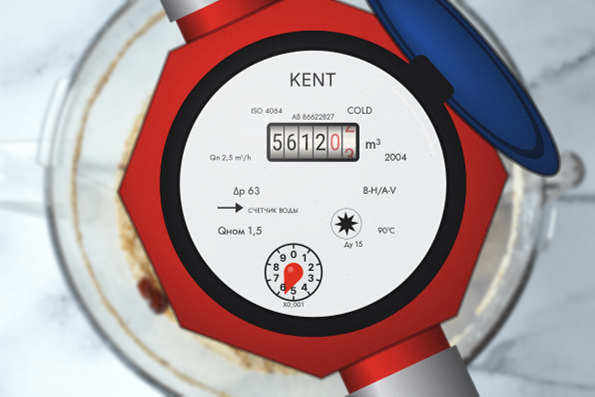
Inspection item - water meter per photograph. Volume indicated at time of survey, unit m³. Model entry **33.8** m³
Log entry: **5612.025** m³
